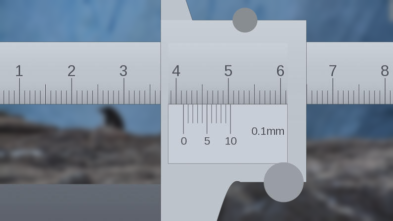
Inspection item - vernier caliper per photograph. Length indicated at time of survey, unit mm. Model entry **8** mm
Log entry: **41.4** mm
